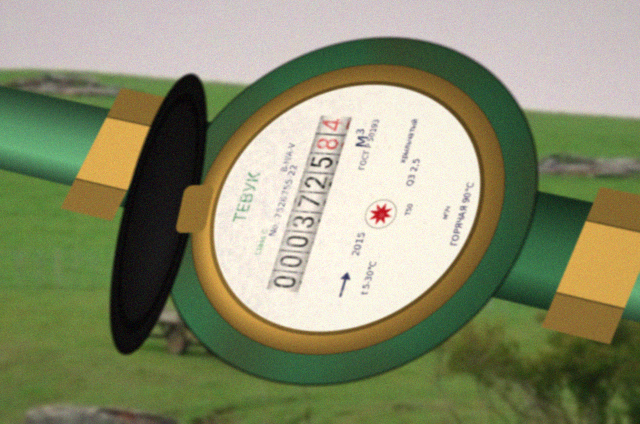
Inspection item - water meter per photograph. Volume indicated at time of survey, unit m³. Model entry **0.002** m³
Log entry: **3725.84** m³
